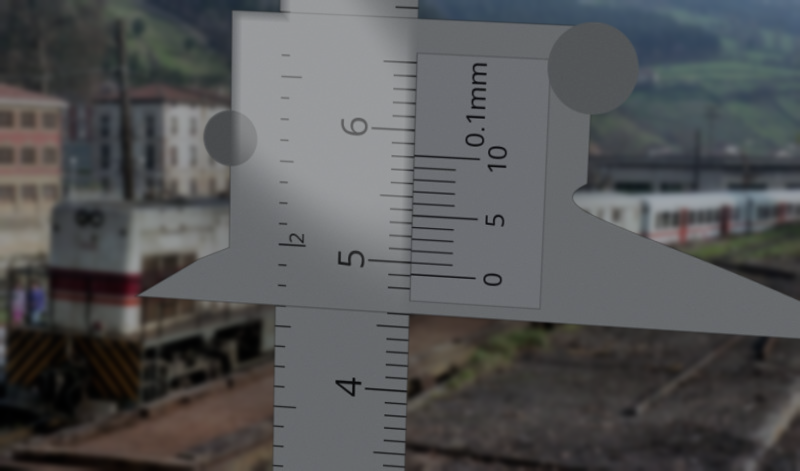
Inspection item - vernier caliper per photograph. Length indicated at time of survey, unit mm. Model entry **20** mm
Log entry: **49.1** mm
